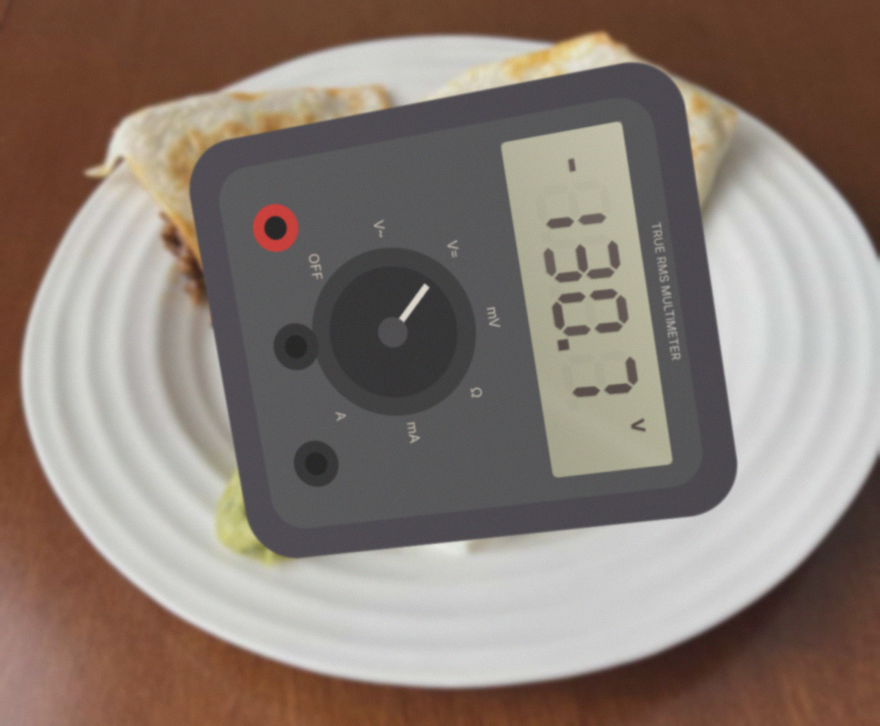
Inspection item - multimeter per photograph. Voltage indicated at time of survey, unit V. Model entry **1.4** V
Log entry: **-130.7** V
